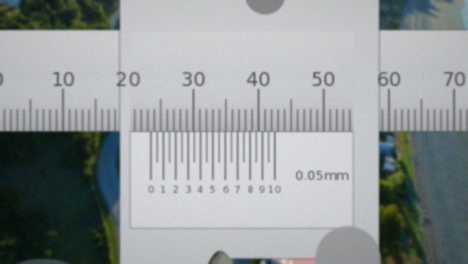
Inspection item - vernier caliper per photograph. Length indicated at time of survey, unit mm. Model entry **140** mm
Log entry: **23.5** mm
